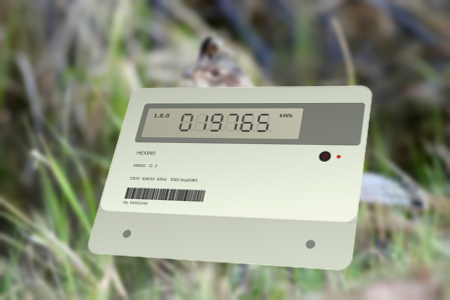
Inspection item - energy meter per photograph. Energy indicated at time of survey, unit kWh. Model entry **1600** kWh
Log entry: **19765** kWh
